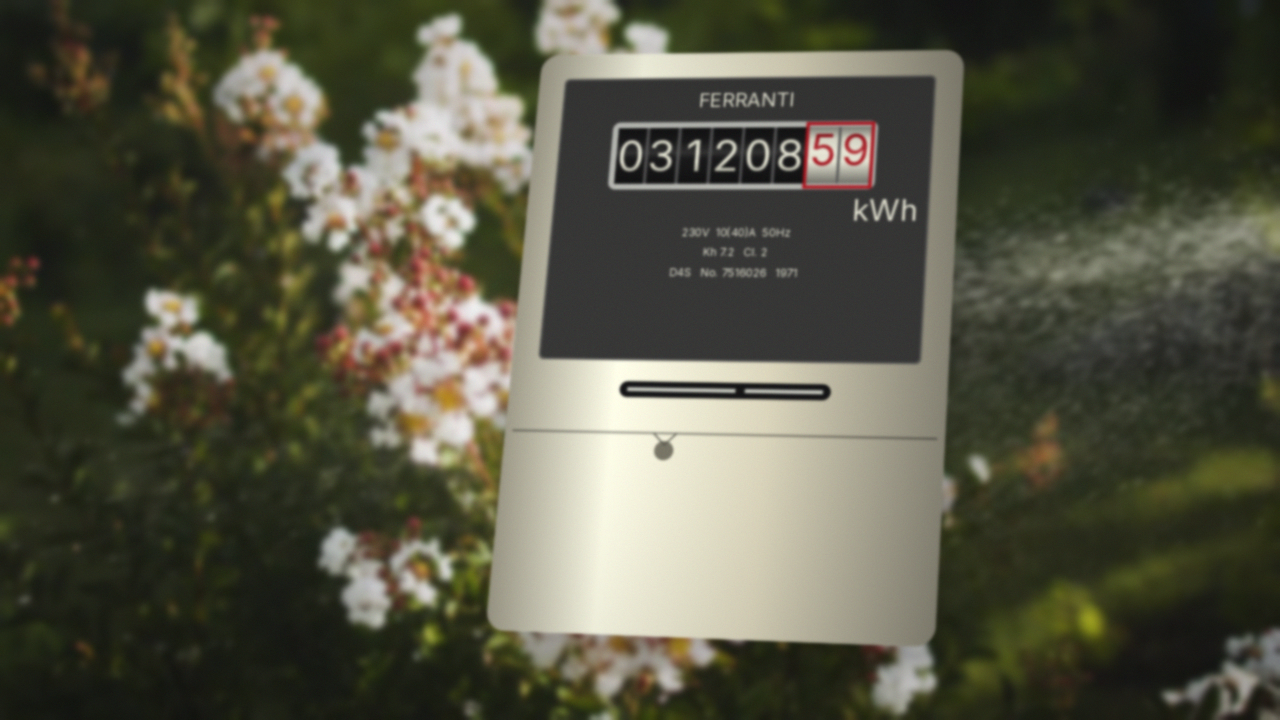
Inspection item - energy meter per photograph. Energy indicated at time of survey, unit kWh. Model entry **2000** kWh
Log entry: **31208.59** kWh
